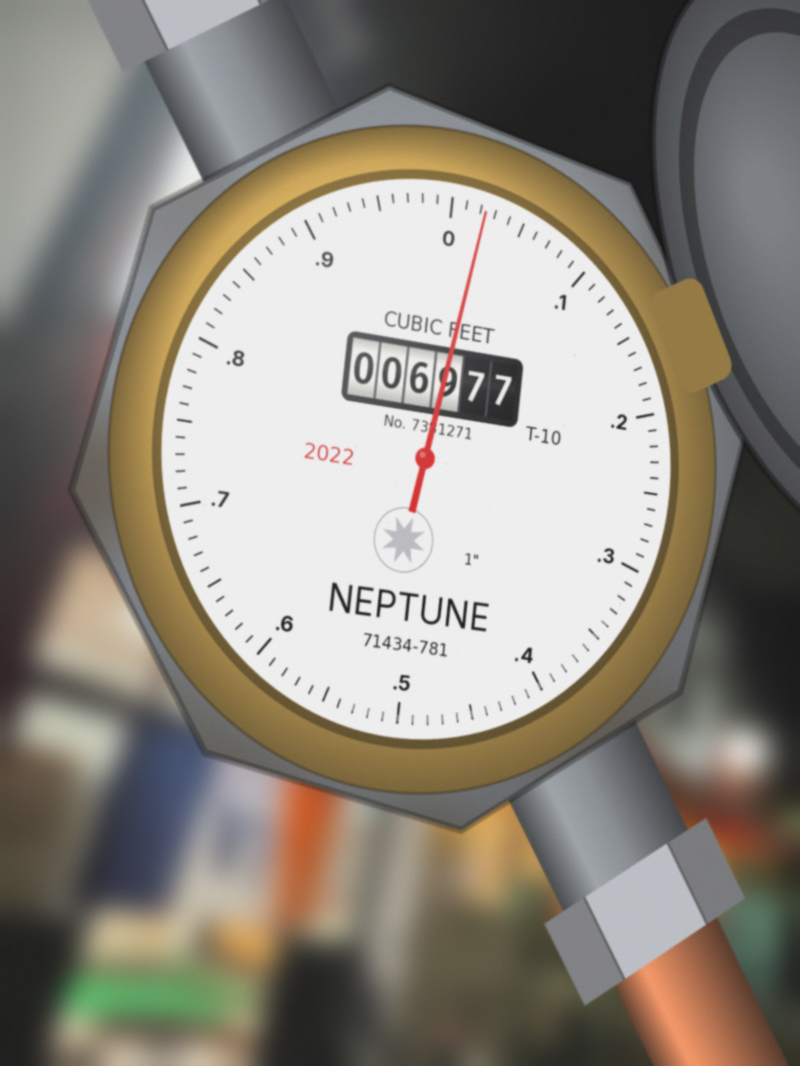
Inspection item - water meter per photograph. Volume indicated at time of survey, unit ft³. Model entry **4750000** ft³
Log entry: **6977.02** ft³
